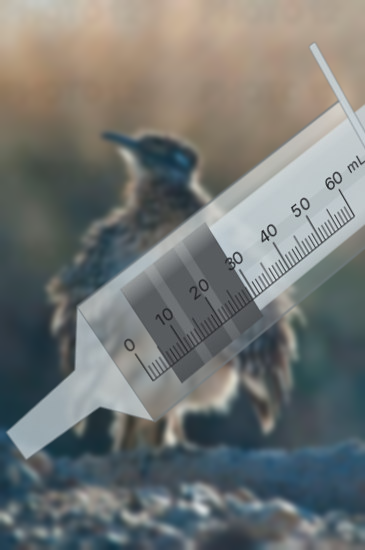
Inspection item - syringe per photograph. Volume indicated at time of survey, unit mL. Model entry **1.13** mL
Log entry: **5** mL
